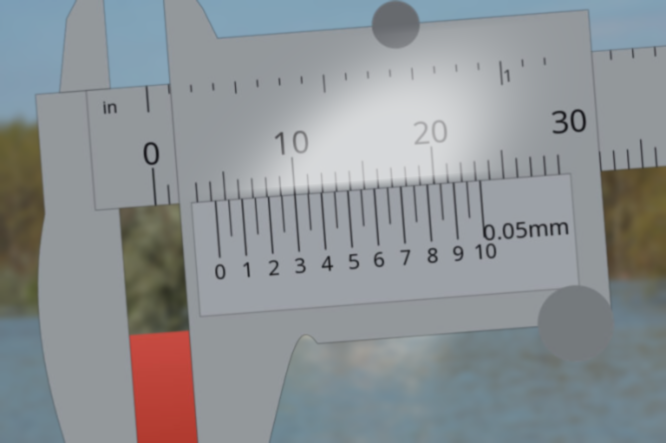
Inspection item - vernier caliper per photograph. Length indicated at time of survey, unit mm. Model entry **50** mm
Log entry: **4.3** mm
